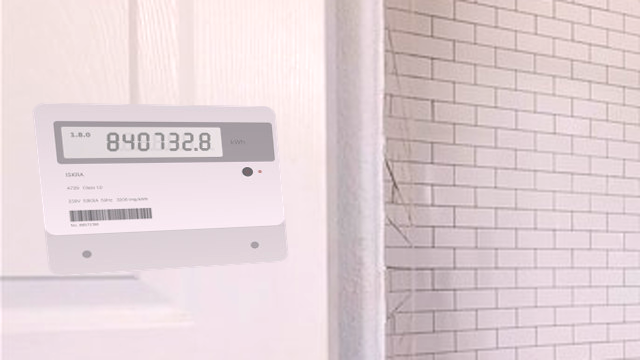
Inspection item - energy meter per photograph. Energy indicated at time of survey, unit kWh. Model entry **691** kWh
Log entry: **840732.8** kWh
